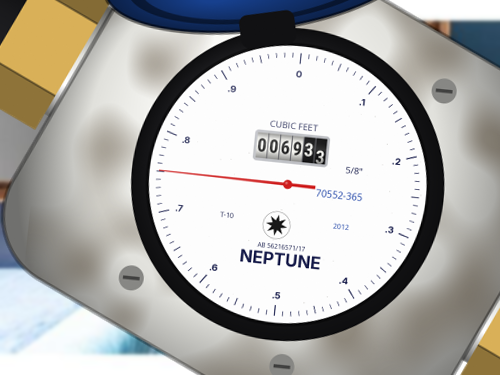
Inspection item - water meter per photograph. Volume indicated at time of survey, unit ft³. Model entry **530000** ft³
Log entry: **6932.75** ft³
